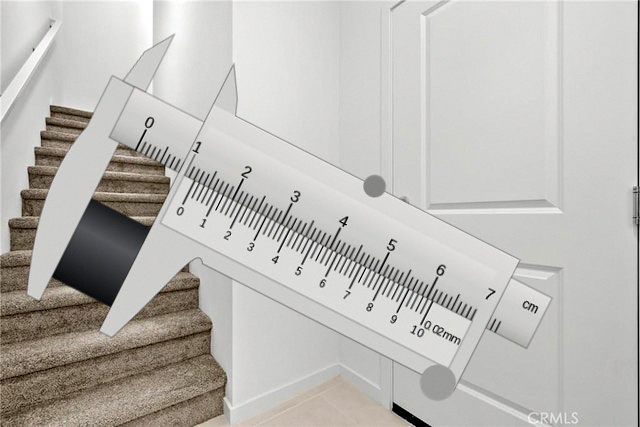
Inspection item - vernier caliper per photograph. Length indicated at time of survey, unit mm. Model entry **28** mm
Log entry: **12.2** mm
